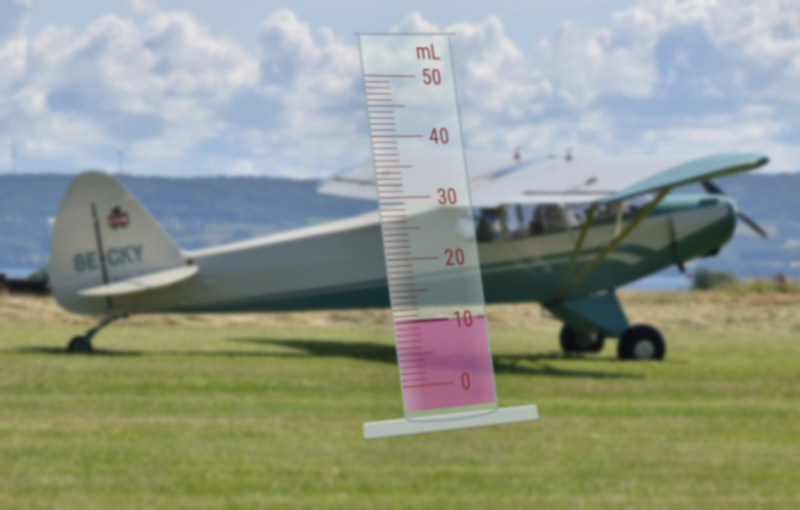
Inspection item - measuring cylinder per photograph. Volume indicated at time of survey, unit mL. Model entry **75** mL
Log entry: **10** mL
